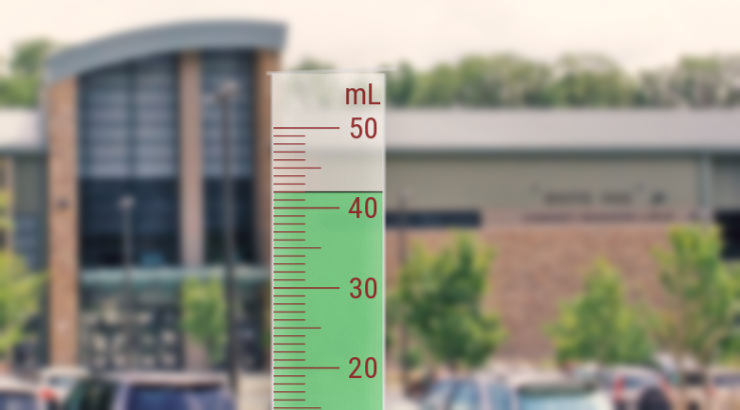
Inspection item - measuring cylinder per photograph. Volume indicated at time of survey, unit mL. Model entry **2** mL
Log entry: **42** mL
